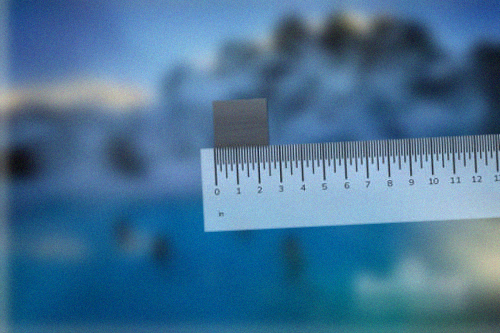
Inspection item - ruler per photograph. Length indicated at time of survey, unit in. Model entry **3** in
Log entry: **2.5** in
